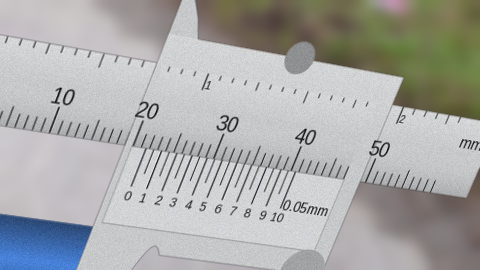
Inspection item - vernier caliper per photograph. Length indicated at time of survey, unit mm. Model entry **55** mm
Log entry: **21.6** mm
